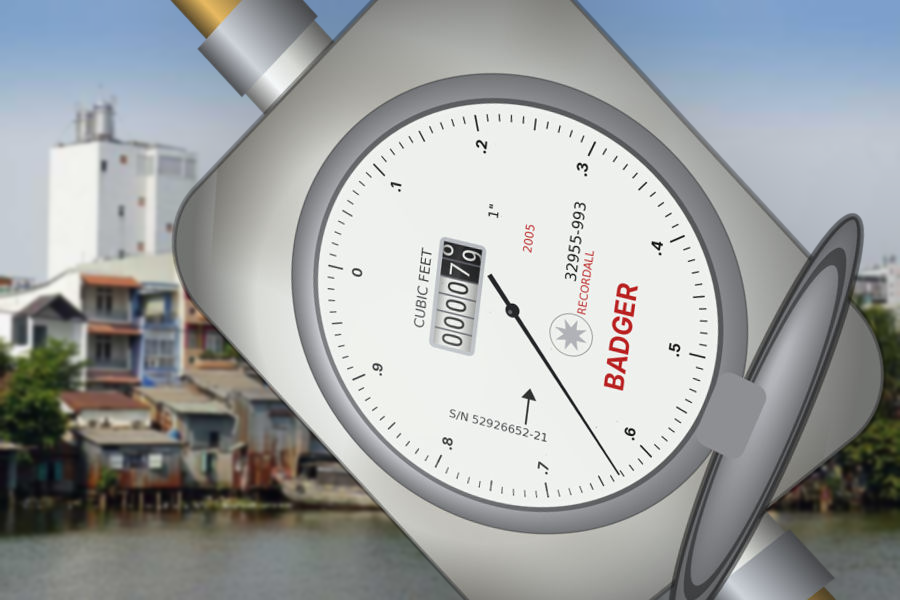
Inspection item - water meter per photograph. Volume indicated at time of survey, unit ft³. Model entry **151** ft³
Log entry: **78.63** ft³
